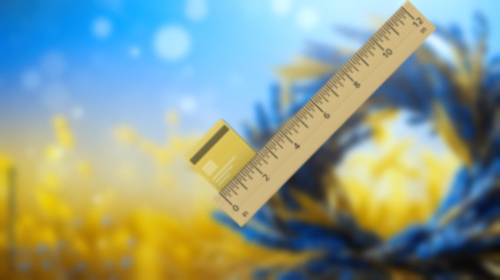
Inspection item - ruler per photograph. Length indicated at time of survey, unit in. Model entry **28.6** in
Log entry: **2.5** in
